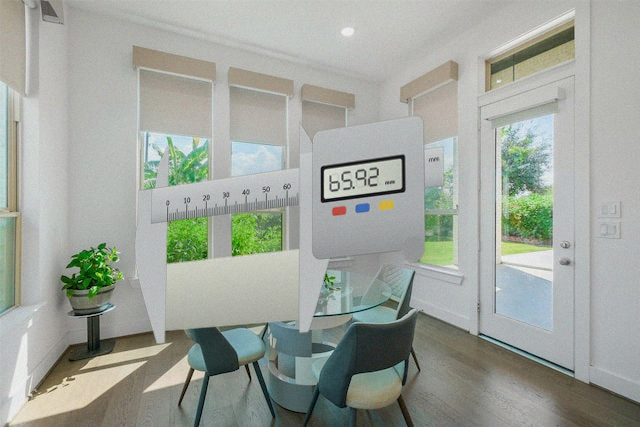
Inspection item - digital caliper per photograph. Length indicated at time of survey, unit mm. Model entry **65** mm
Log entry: **65.92** mm
